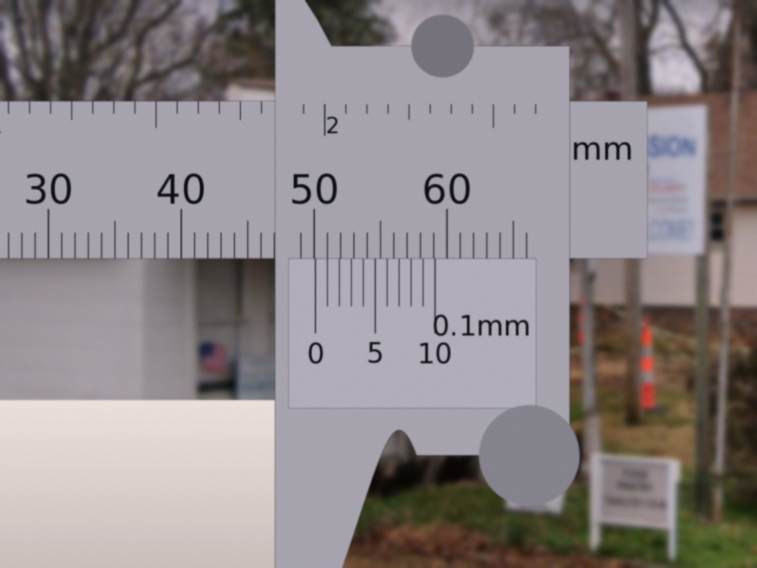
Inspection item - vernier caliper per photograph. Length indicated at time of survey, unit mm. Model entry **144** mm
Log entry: **50.1** mm
